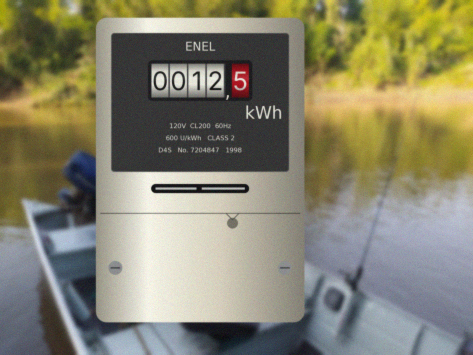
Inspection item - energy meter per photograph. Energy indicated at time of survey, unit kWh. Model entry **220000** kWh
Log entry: **12.5** kWh
